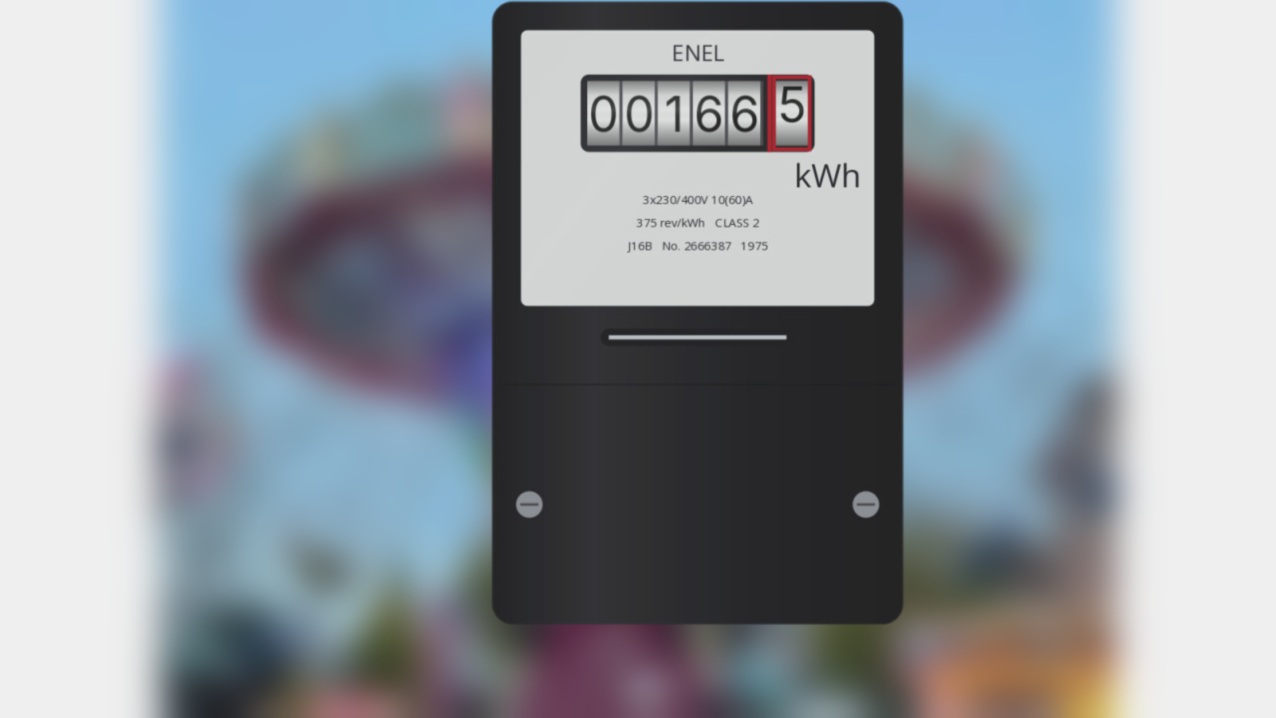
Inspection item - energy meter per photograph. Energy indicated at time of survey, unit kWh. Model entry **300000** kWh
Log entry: **166.5** kWh
